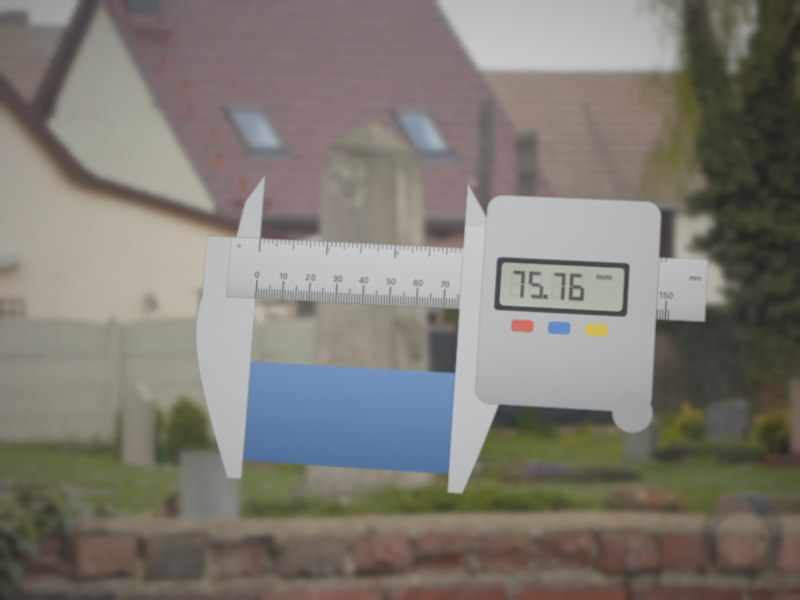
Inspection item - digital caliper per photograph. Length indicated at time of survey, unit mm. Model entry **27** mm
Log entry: **75.76** mm
